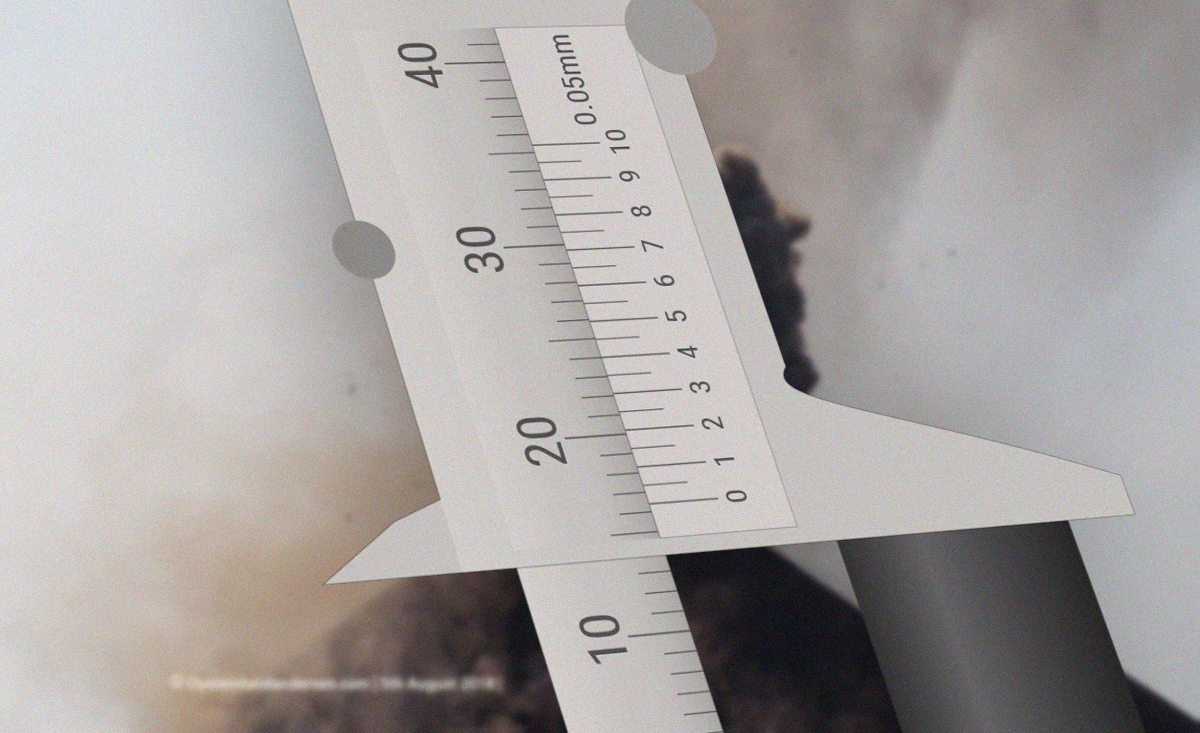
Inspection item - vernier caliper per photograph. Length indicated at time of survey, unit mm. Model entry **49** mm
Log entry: **16.4** mm
